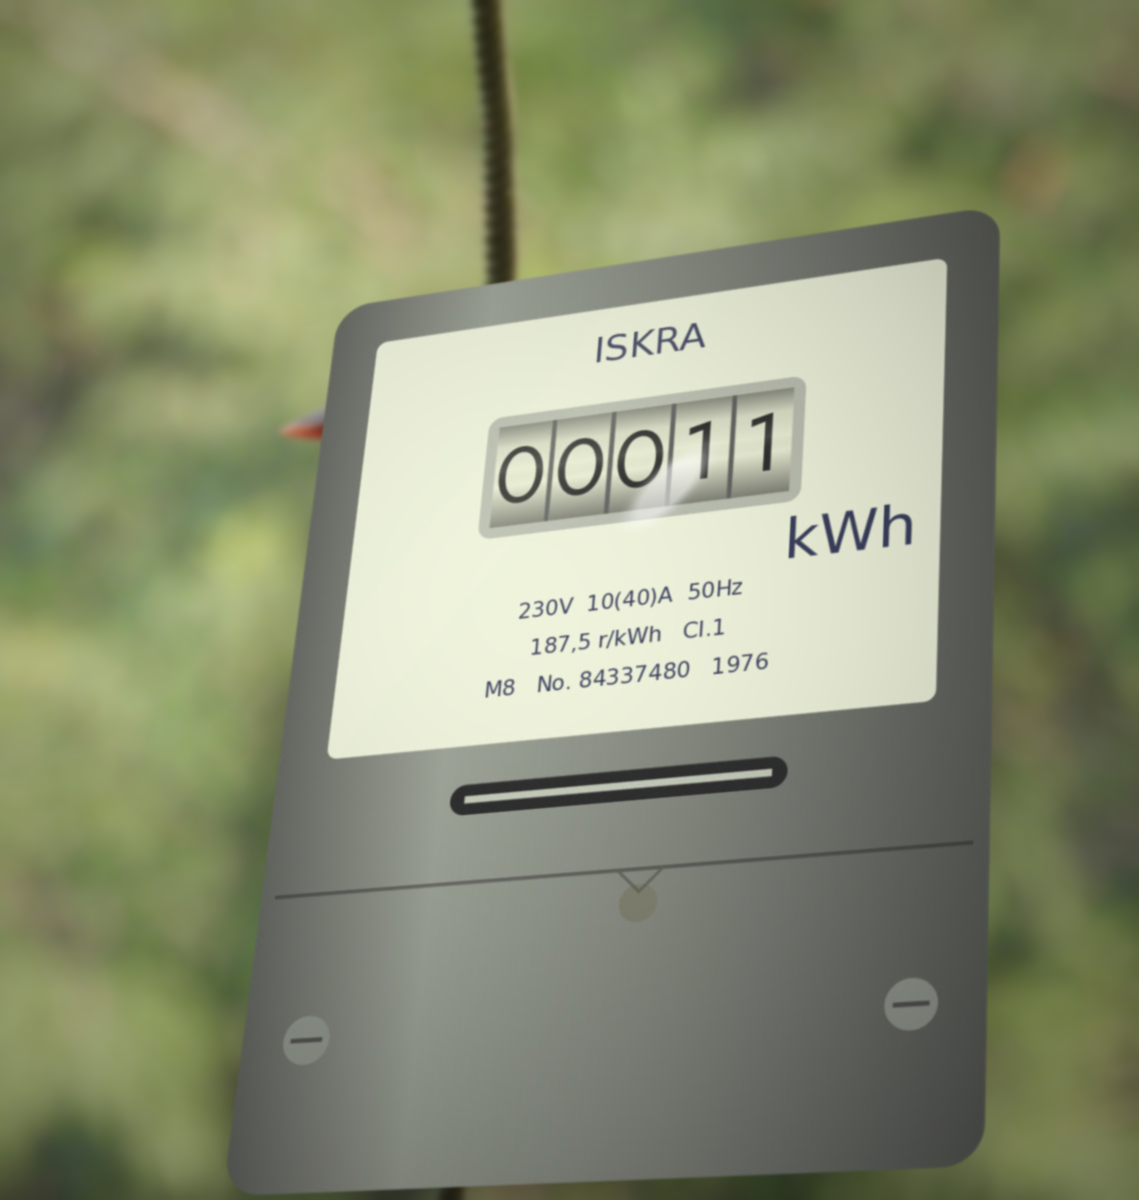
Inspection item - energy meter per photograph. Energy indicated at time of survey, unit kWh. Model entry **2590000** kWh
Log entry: **11** kWh
